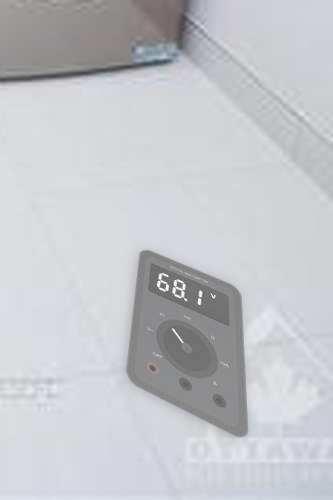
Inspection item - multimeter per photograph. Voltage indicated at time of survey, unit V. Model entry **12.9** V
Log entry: **68.1** V
